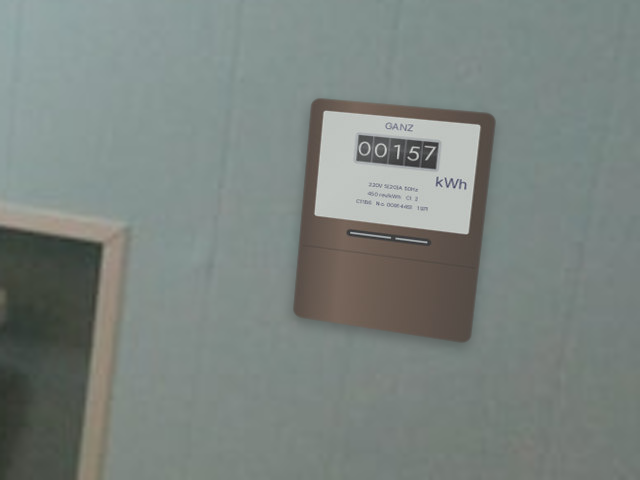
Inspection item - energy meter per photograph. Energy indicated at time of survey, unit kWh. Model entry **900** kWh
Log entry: **157** kWh
